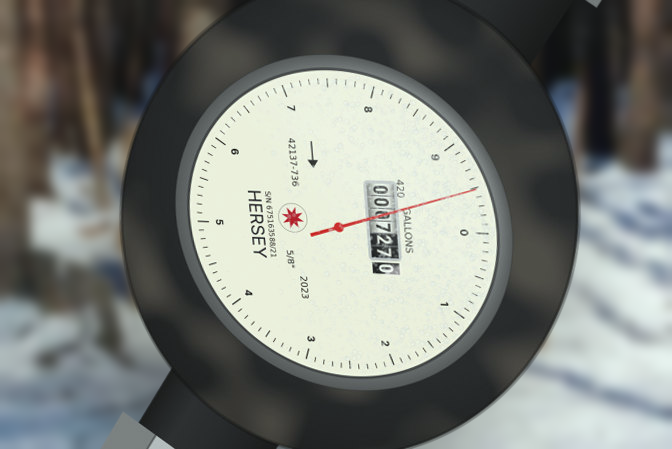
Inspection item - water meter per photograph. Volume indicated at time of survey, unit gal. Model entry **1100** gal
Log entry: **7269.5** gal
